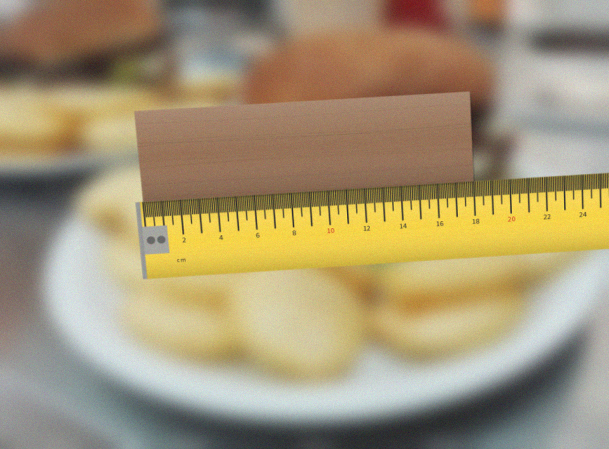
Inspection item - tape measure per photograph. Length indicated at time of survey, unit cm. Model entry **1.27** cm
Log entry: **18** cm
